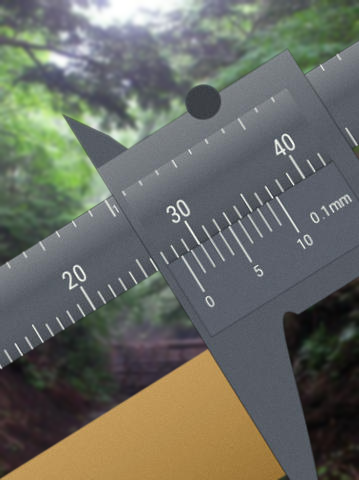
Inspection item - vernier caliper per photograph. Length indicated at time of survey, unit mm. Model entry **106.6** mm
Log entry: **28.3** mm
